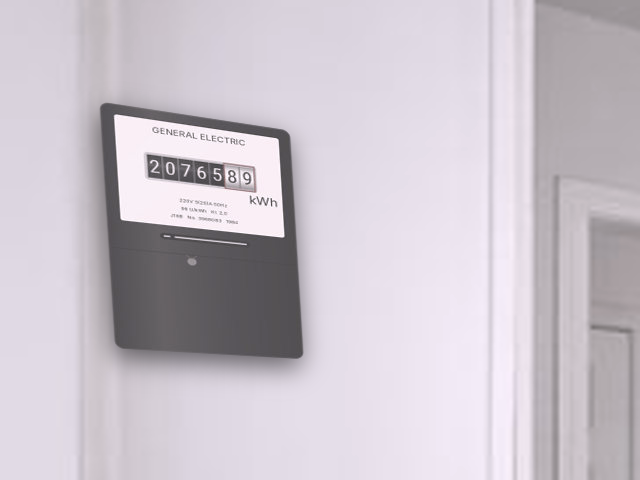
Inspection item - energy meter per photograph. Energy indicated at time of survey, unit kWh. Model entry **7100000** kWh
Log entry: **20765.89** kWh
